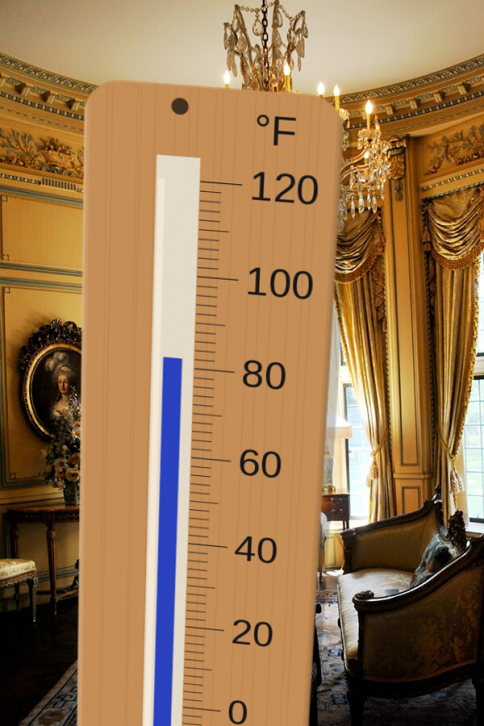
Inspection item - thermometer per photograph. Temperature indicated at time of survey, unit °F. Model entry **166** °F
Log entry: **82** °F
